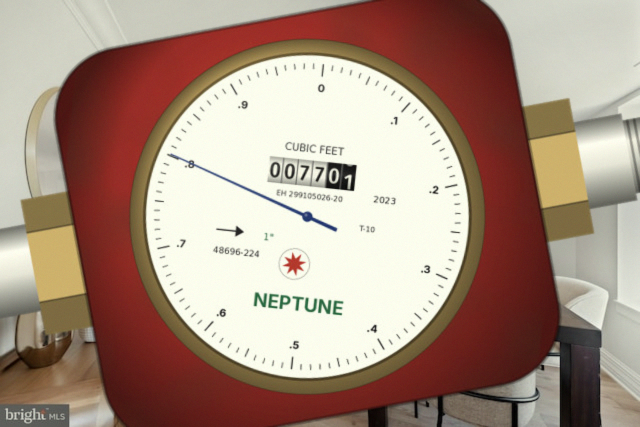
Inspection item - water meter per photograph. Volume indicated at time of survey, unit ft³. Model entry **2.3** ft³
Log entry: **7700.80** ft³
